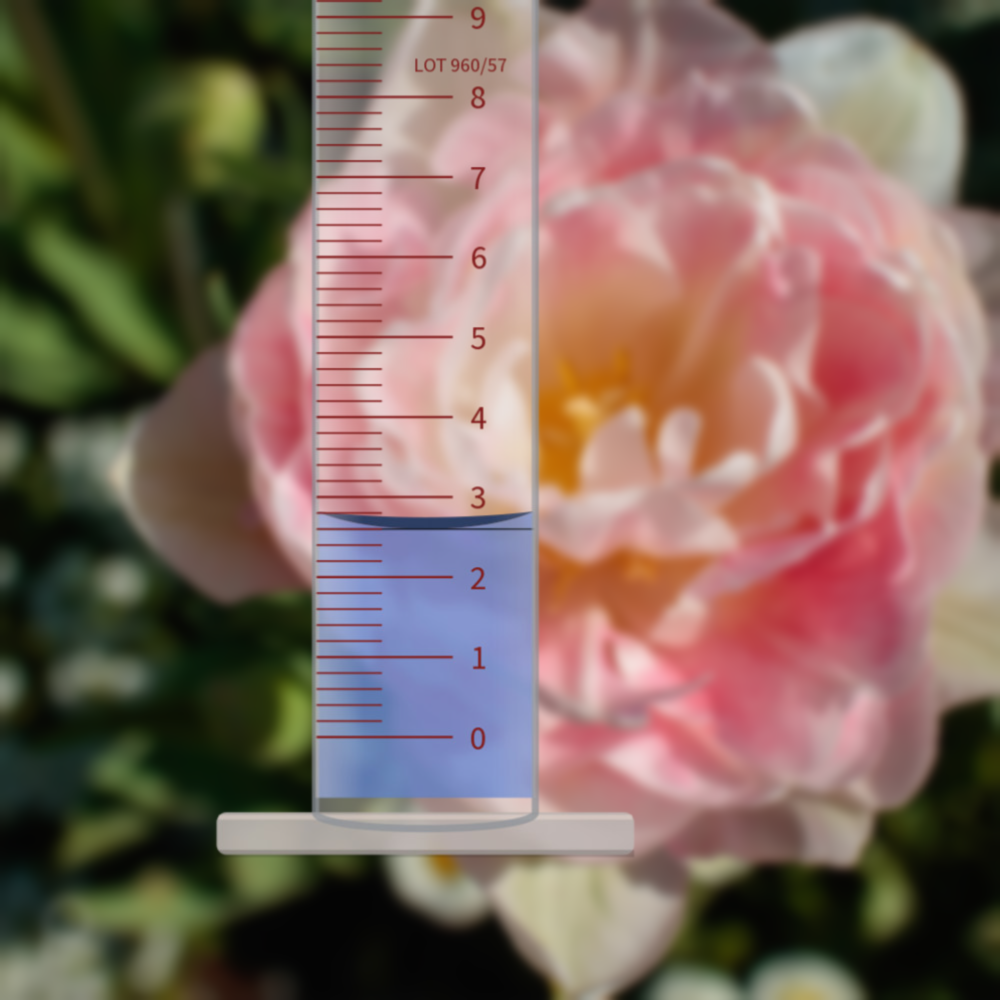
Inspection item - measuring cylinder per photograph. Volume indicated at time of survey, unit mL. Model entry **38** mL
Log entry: **2.6** mL
